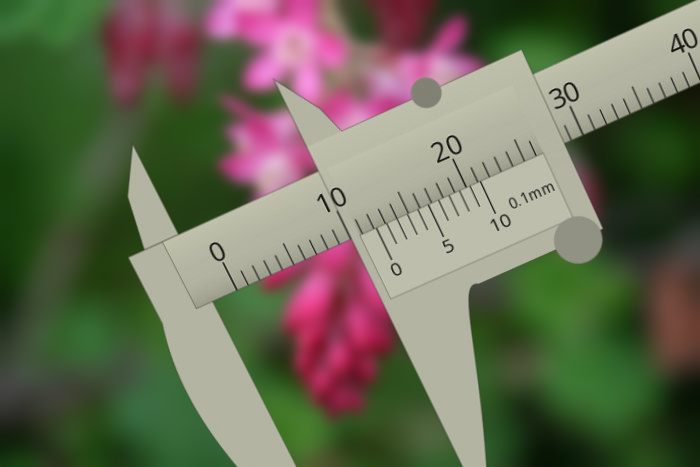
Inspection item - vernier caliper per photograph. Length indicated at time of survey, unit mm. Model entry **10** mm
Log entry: **12.2** mm
